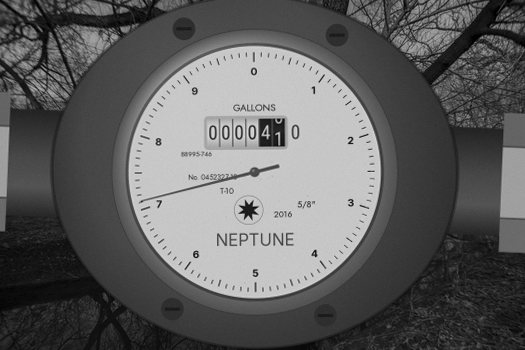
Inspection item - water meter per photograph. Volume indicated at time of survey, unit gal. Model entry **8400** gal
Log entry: **407.1** gal
